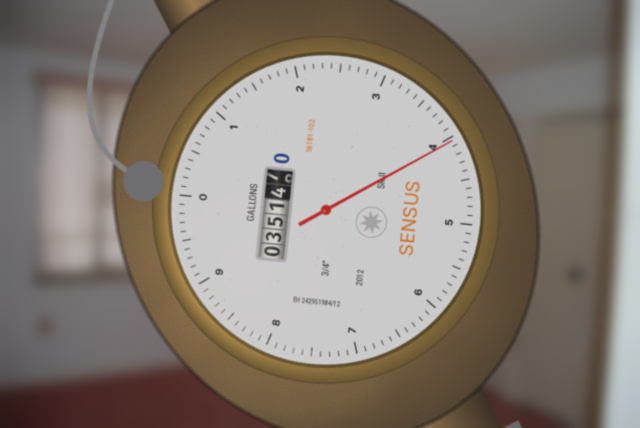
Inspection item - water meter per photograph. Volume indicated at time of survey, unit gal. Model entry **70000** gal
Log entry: **351474.0** gal
